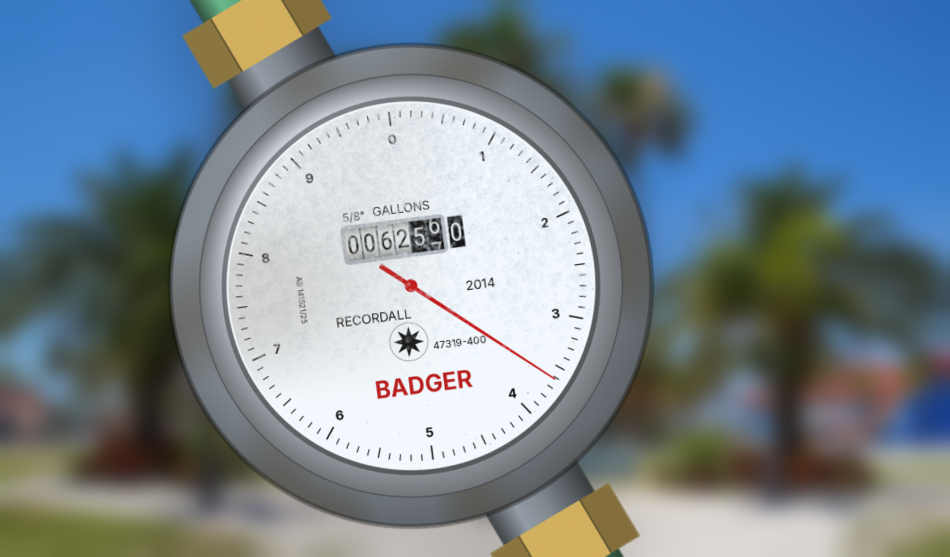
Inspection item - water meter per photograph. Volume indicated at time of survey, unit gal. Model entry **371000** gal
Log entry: **62563.6** gal
